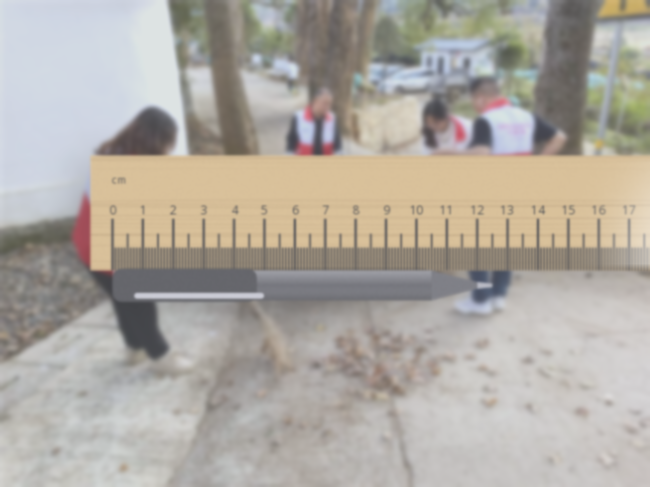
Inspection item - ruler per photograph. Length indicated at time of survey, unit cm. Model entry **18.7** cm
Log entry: **12.5** cm
